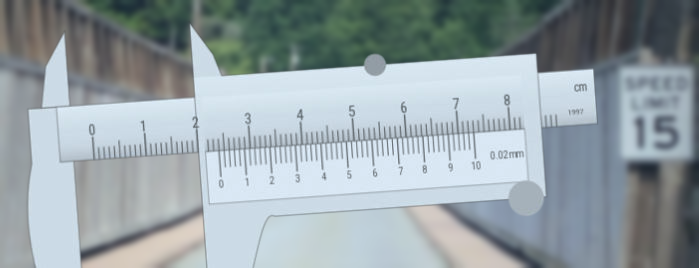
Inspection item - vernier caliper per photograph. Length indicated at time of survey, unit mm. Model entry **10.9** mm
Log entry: **24.0** mm
